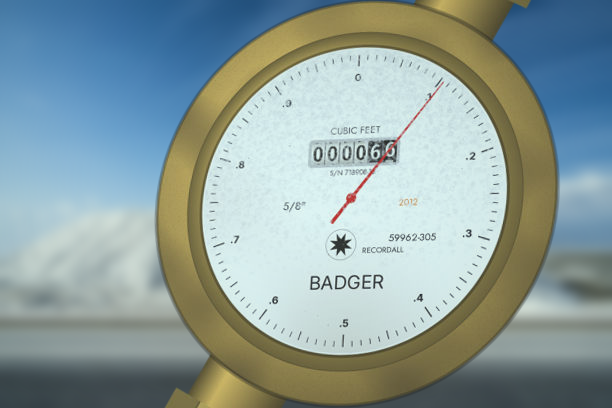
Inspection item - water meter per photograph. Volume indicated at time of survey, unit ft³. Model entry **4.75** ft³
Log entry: **66.10** ft³
